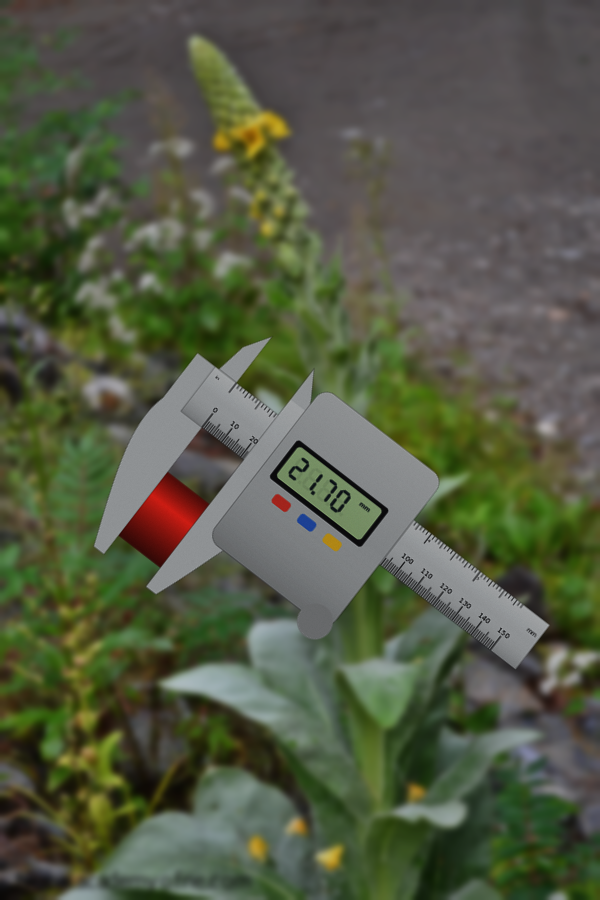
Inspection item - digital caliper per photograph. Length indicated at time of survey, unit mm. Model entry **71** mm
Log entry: **21.70** mm
